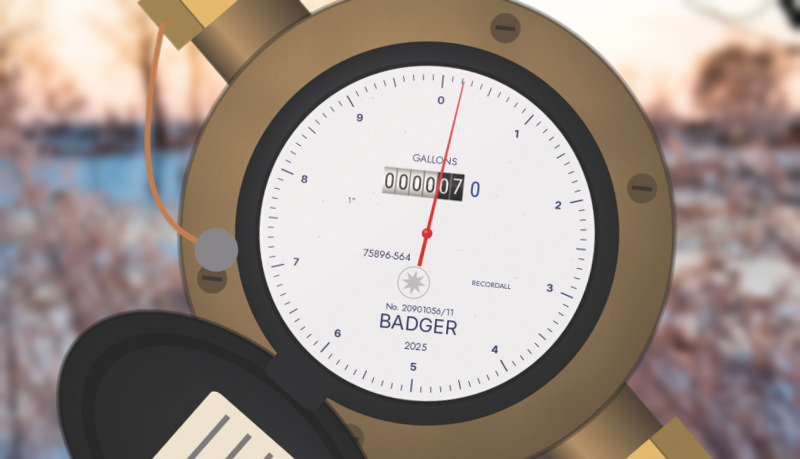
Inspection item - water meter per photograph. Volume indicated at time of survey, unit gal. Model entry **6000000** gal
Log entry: **70.2** gal
